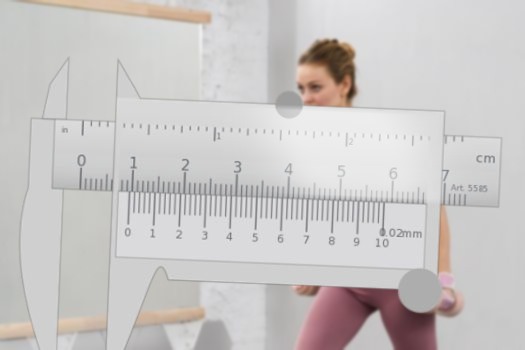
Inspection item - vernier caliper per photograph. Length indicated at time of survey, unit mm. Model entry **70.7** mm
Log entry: **9.5** mm
